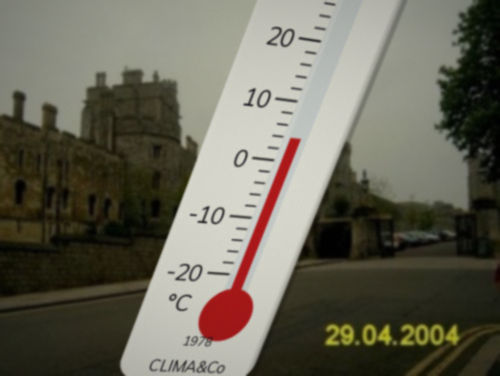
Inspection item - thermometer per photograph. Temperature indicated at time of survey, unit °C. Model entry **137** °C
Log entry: **4** °C
